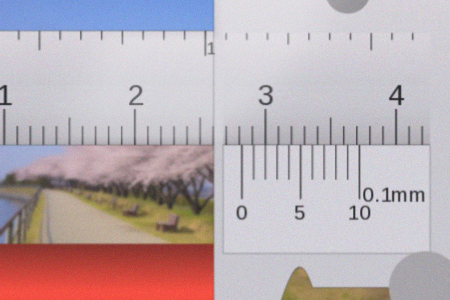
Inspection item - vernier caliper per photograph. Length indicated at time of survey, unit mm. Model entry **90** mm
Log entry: **28.2** mm
